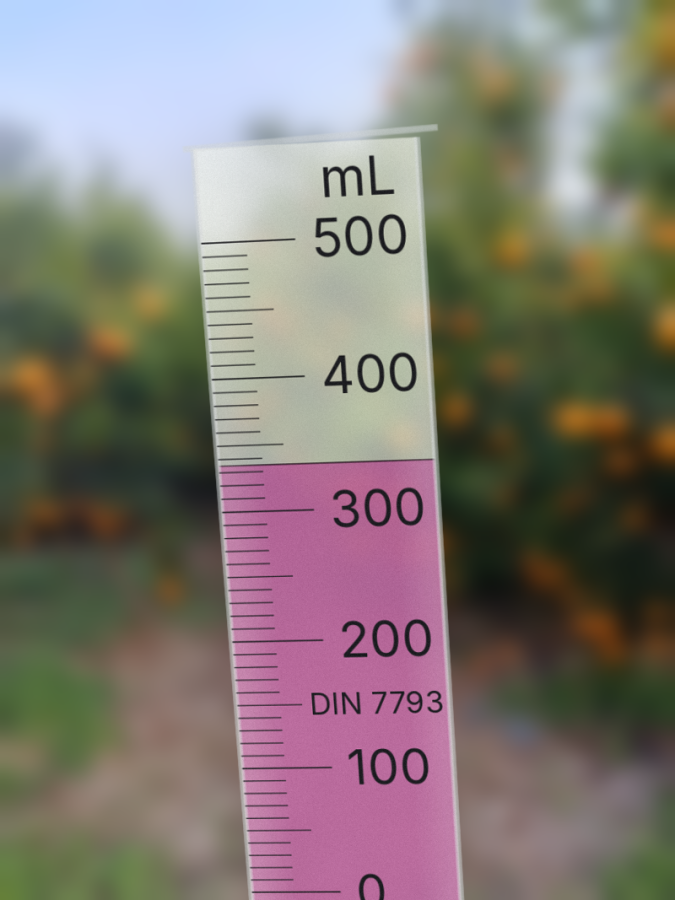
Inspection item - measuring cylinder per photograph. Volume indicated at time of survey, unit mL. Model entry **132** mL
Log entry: **335** mL
